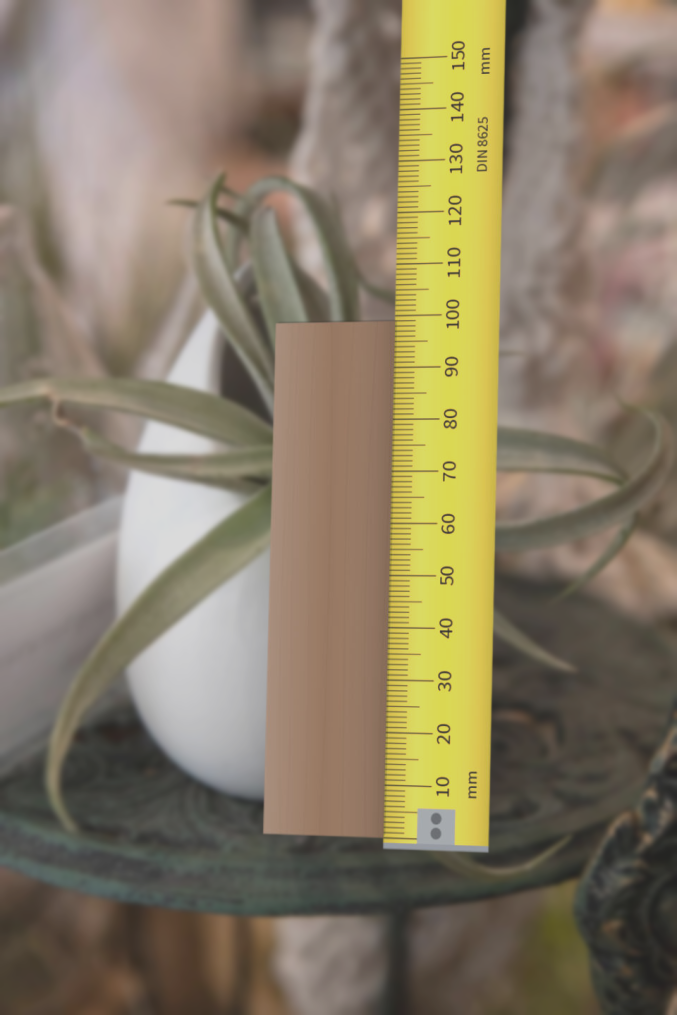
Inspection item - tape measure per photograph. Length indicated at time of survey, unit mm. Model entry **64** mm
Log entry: **99** mm
